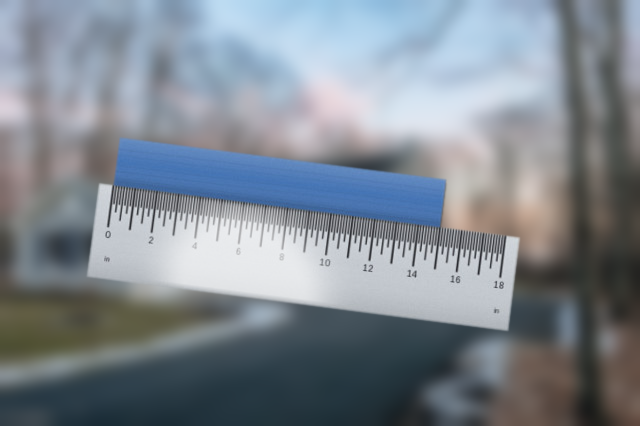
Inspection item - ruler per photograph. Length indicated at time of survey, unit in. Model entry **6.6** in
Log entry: **15** in
